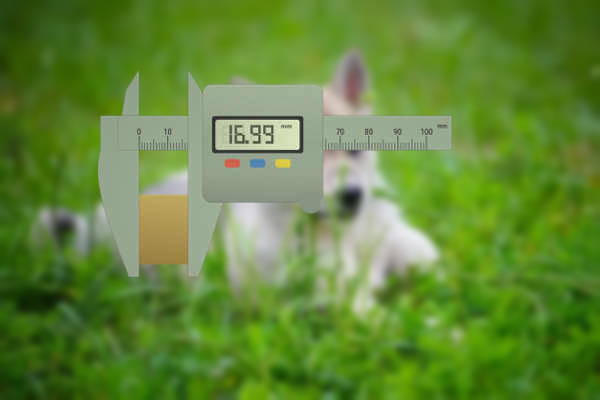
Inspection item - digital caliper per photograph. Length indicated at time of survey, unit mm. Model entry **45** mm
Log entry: **16.99** mm
